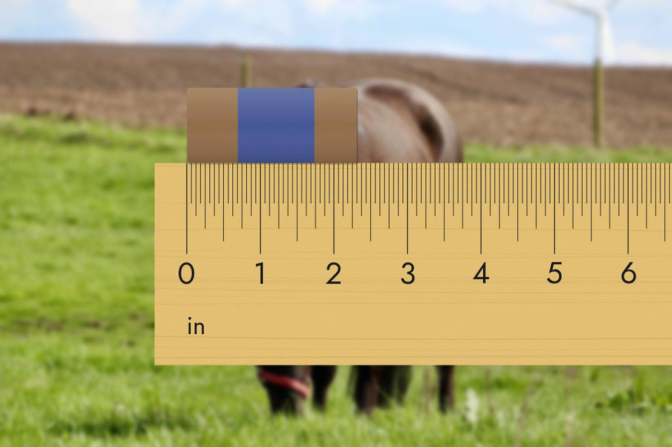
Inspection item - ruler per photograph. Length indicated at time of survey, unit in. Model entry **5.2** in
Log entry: **2.3125** in
